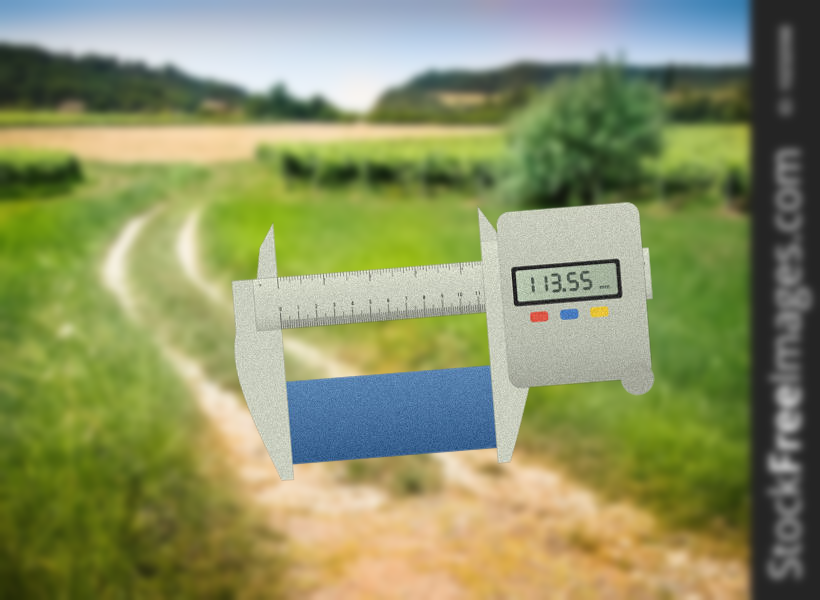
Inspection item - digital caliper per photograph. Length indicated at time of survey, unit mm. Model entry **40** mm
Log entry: **113.55** mm
